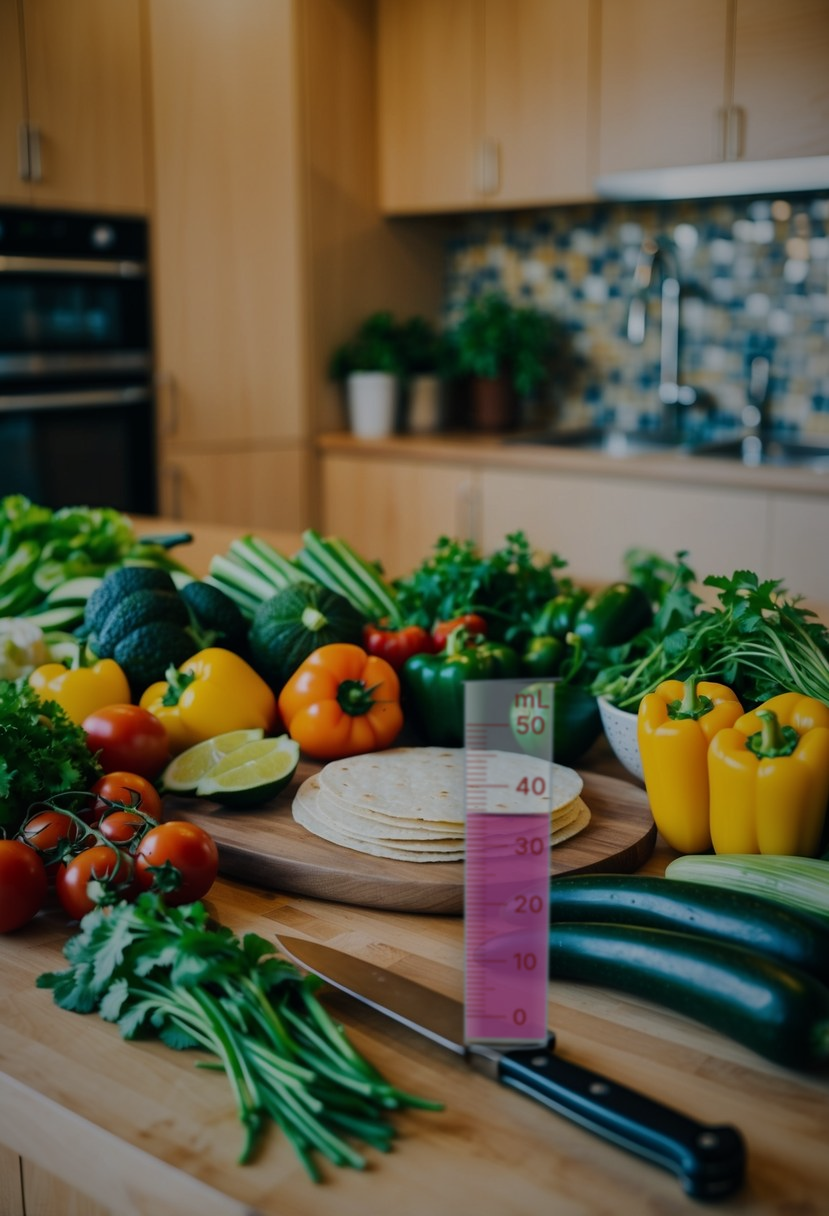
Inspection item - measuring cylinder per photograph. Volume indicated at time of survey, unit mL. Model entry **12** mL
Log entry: **35** mL
